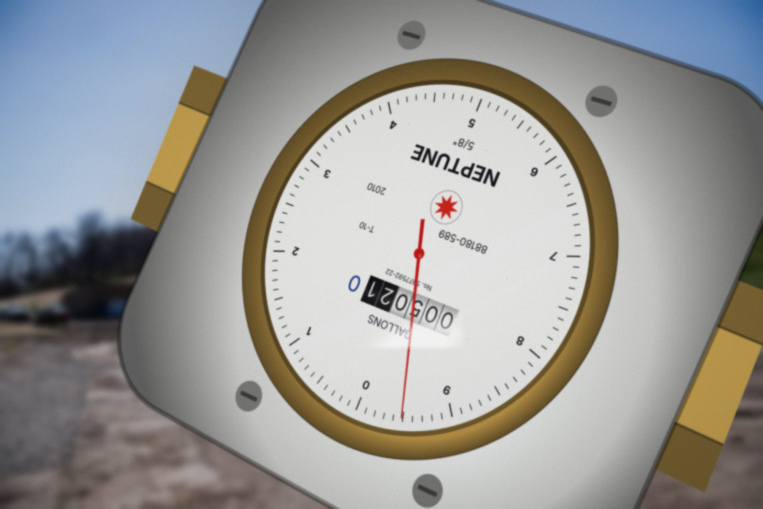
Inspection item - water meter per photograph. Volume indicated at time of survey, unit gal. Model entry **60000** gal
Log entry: **50209.5** gal
